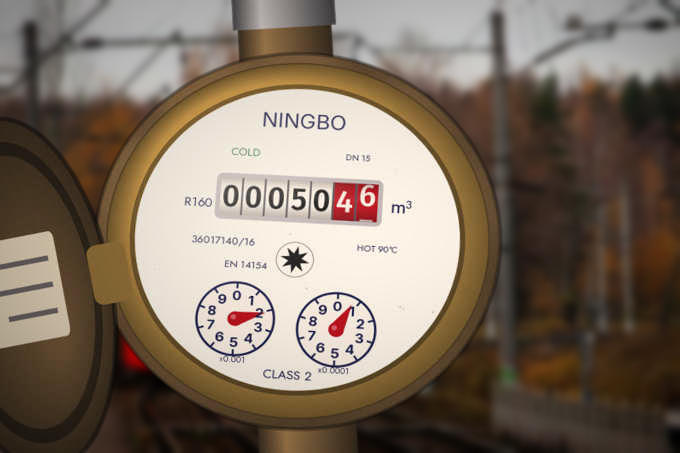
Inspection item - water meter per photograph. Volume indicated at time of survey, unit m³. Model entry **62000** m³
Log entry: **50.4620** m³
